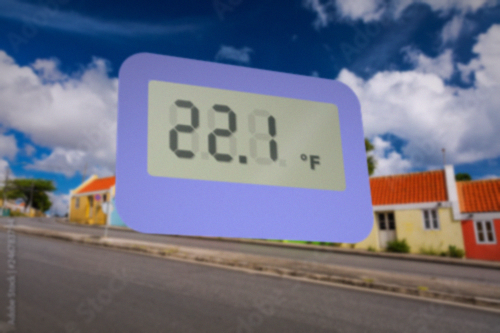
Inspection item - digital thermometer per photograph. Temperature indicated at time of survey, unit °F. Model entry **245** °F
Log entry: **22.1** °F
